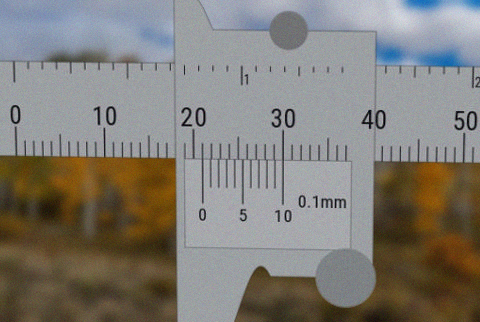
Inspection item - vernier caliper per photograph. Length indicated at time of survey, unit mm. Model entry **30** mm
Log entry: **21.0** mm
